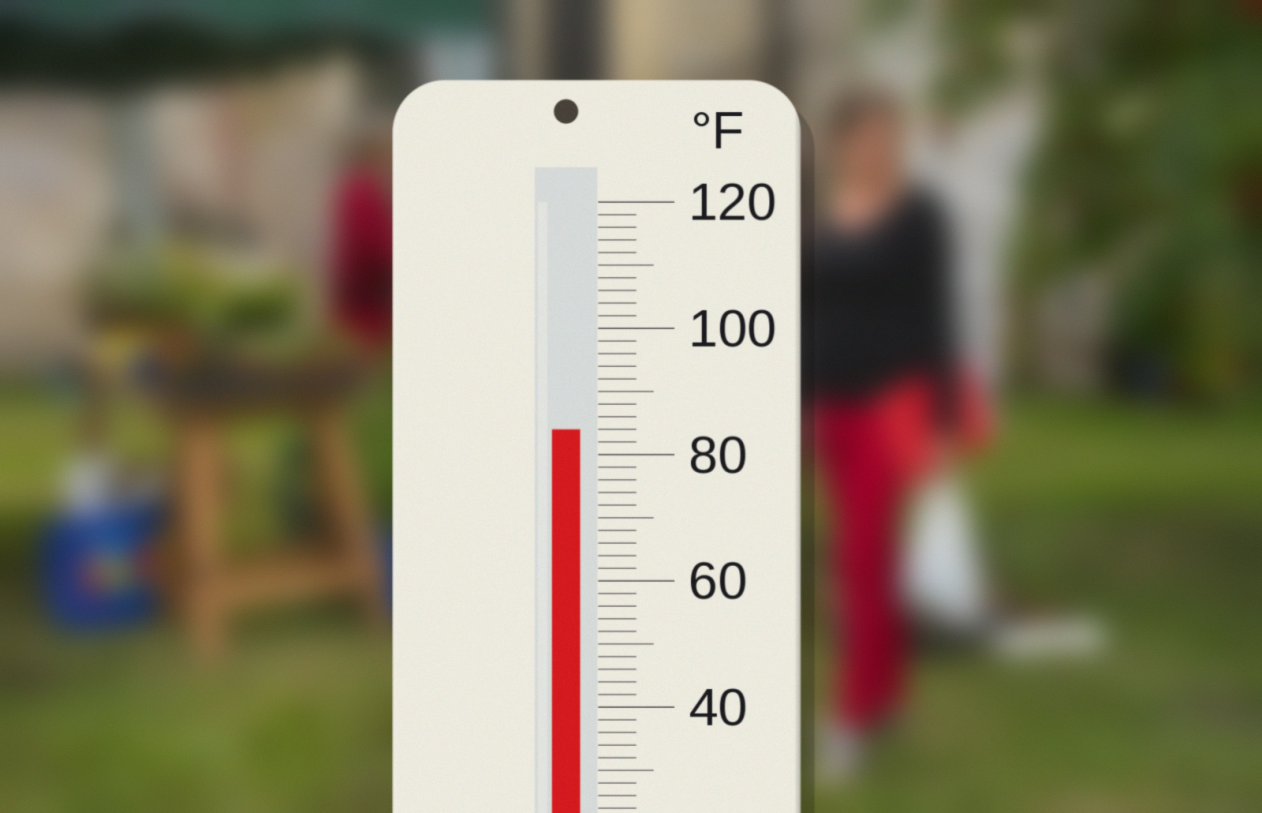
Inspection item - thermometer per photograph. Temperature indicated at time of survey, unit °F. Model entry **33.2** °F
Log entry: **84** °F
